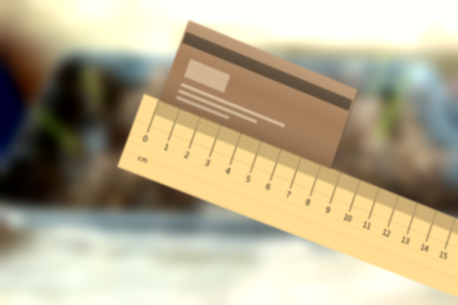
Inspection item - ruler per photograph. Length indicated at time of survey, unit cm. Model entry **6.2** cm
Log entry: **8.5** cm
